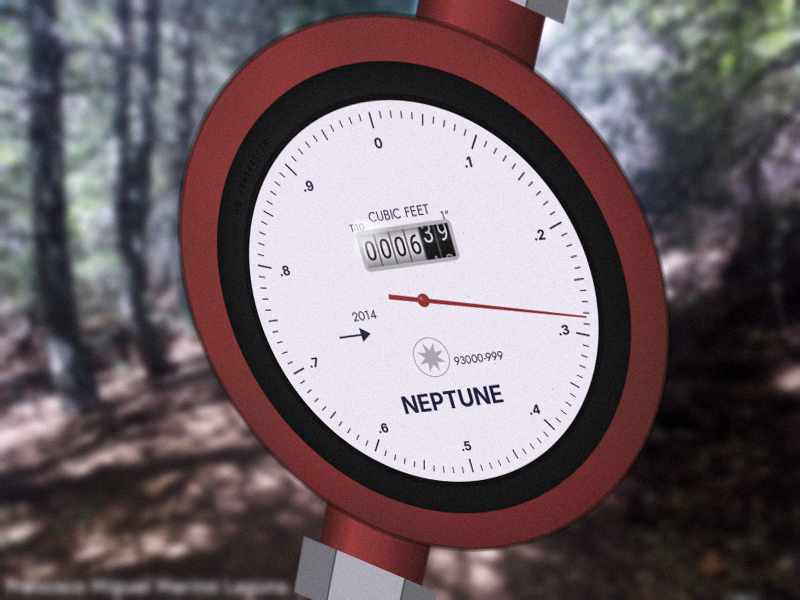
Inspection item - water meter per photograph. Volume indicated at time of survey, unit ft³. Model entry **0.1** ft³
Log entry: **639.28** ft³
